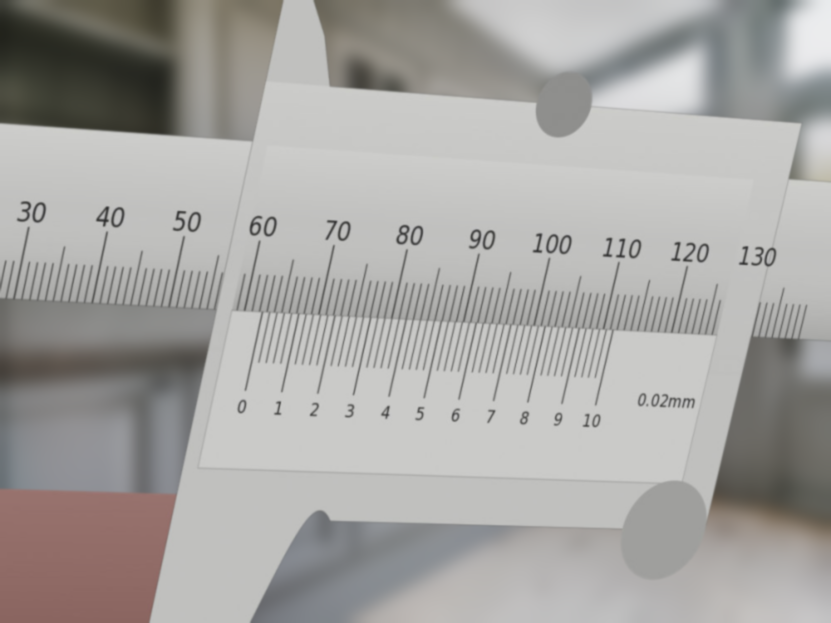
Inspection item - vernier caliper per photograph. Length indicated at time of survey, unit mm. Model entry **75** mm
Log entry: **62.4** mm
